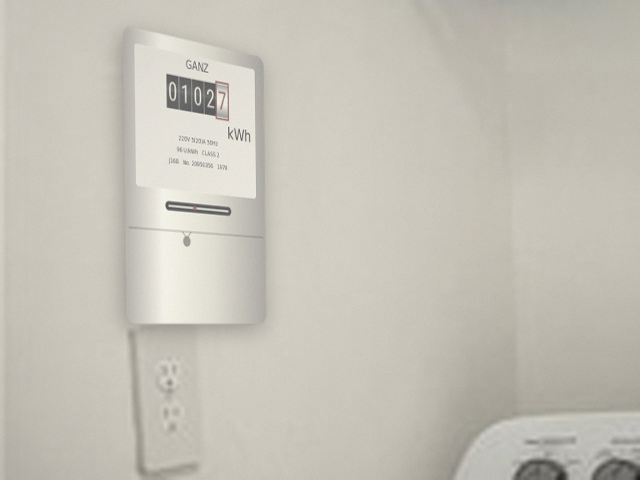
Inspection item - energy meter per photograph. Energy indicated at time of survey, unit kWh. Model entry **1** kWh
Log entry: **102.7** kWh
